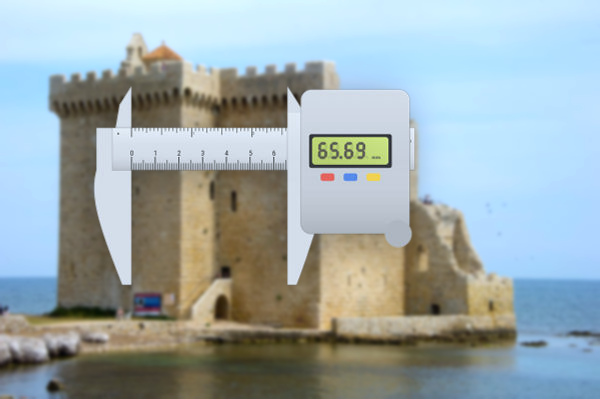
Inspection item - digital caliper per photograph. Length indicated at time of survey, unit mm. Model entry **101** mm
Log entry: **65.69** mm
